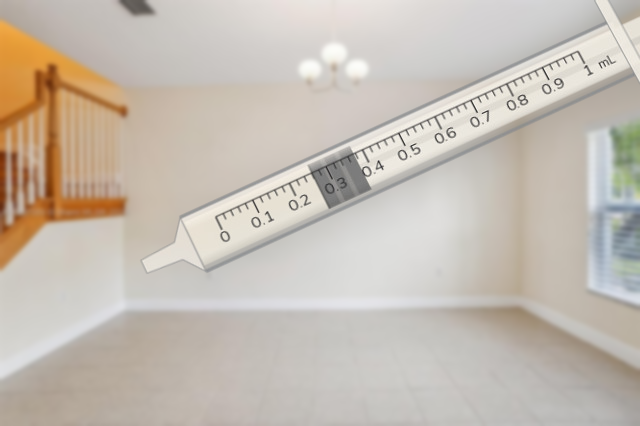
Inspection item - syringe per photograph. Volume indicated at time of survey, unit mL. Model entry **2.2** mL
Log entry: **0.26** mL
